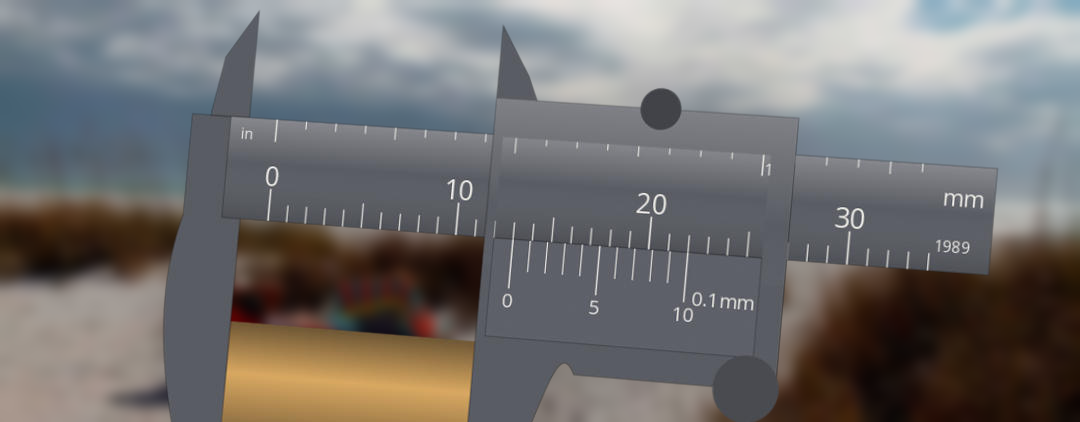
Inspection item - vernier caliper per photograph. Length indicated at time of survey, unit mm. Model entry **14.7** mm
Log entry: **13.0** mm
